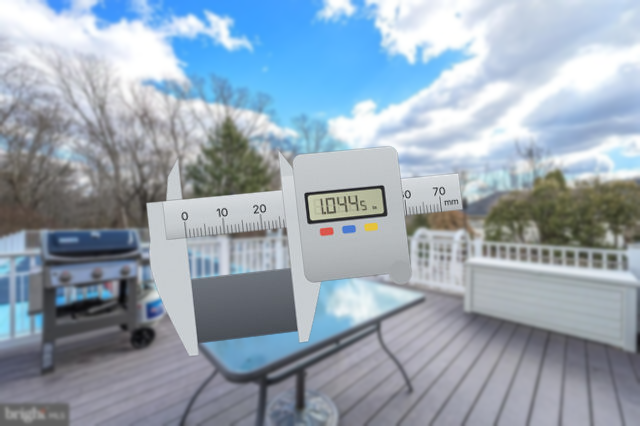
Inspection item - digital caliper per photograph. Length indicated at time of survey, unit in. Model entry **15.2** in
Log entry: **1.0445** in
